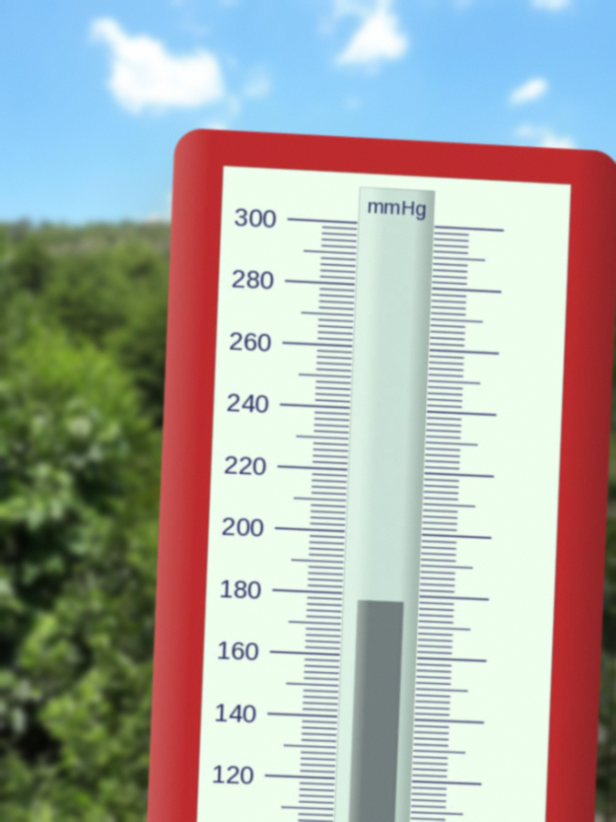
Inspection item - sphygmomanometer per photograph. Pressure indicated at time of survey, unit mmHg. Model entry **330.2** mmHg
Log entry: **178** mmHg
